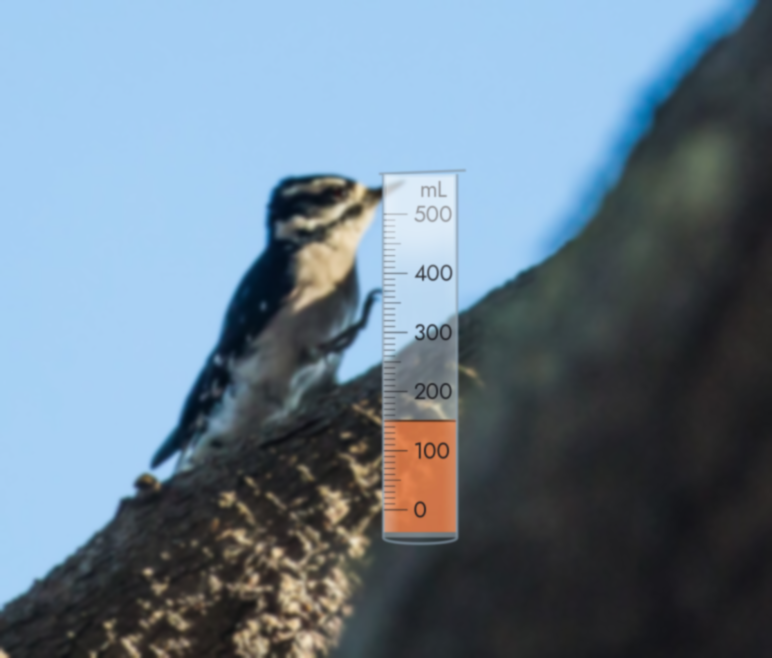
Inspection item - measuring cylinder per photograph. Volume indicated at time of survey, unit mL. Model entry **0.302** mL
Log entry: **150** mL
